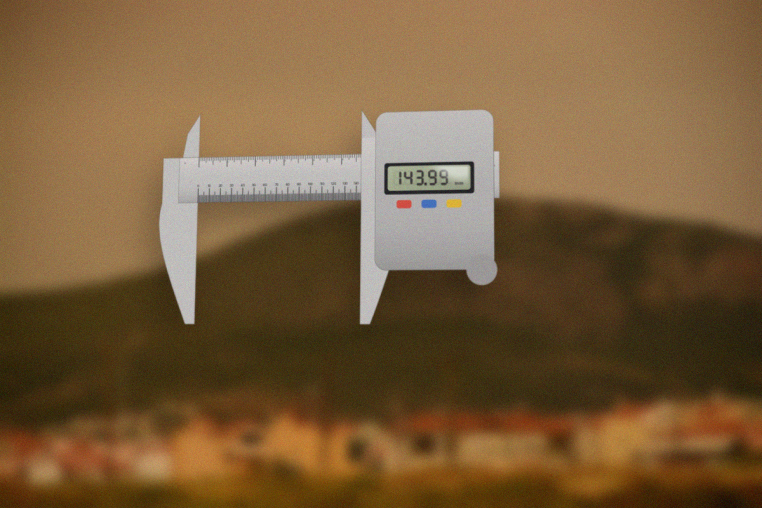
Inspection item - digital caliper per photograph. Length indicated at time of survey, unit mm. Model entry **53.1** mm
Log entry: **143.99** mm
